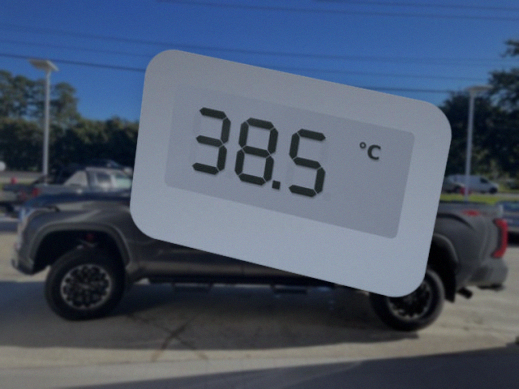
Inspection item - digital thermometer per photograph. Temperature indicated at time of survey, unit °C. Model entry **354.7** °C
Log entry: **38.5** °C
